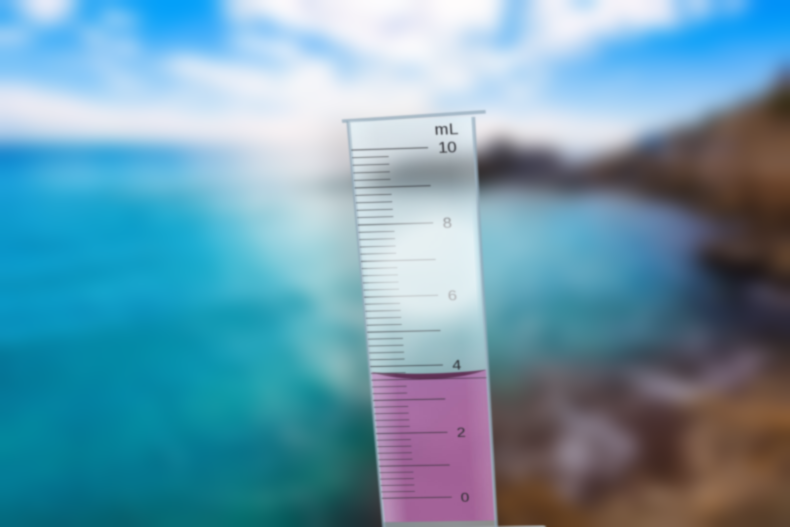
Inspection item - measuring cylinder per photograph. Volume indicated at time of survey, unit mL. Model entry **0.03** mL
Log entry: **3.6** mL
